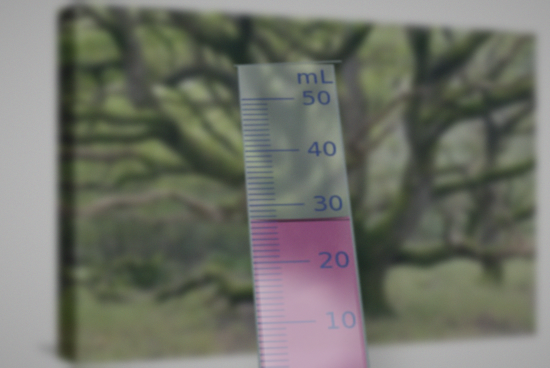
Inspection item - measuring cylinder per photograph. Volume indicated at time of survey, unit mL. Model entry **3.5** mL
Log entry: **27** mL
